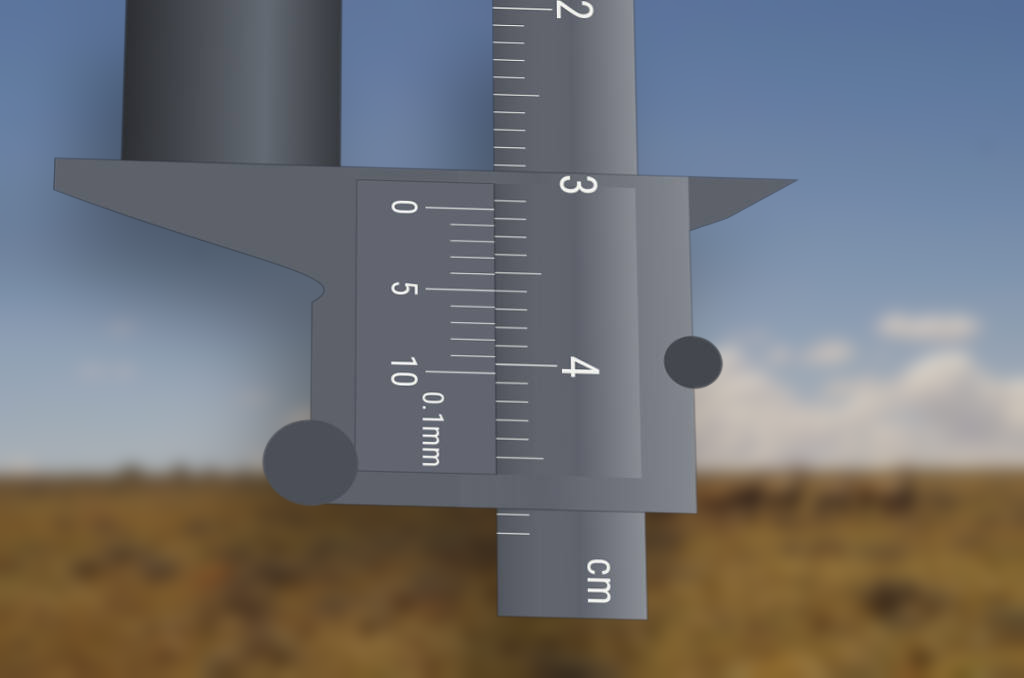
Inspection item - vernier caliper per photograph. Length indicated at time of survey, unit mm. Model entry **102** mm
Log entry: **31.5** mm
